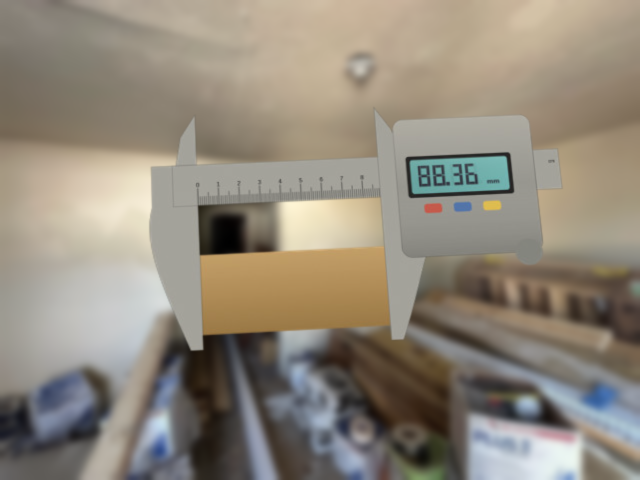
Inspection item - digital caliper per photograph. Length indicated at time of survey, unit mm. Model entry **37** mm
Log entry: **88.36** mm
